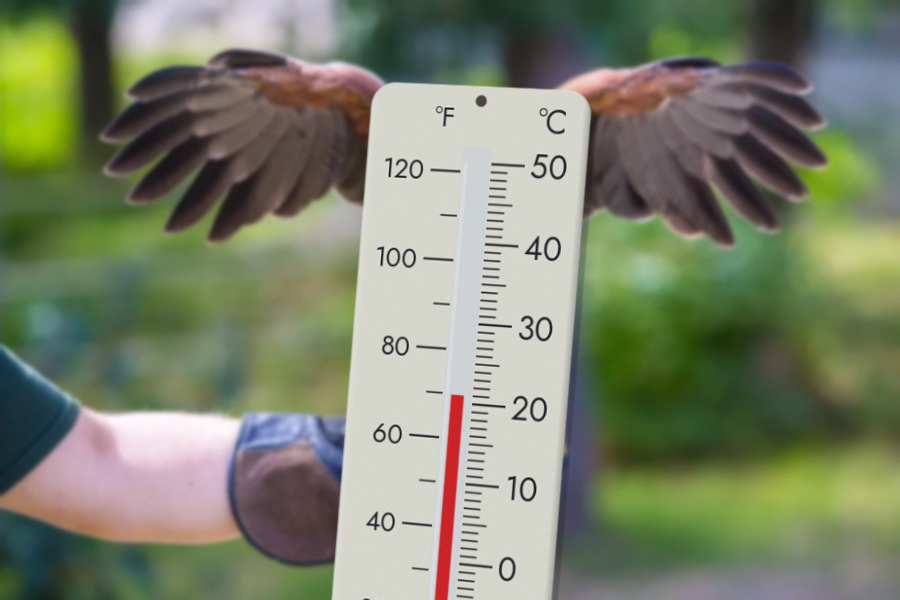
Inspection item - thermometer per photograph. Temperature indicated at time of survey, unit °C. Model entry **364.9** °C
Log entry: **21** °C
